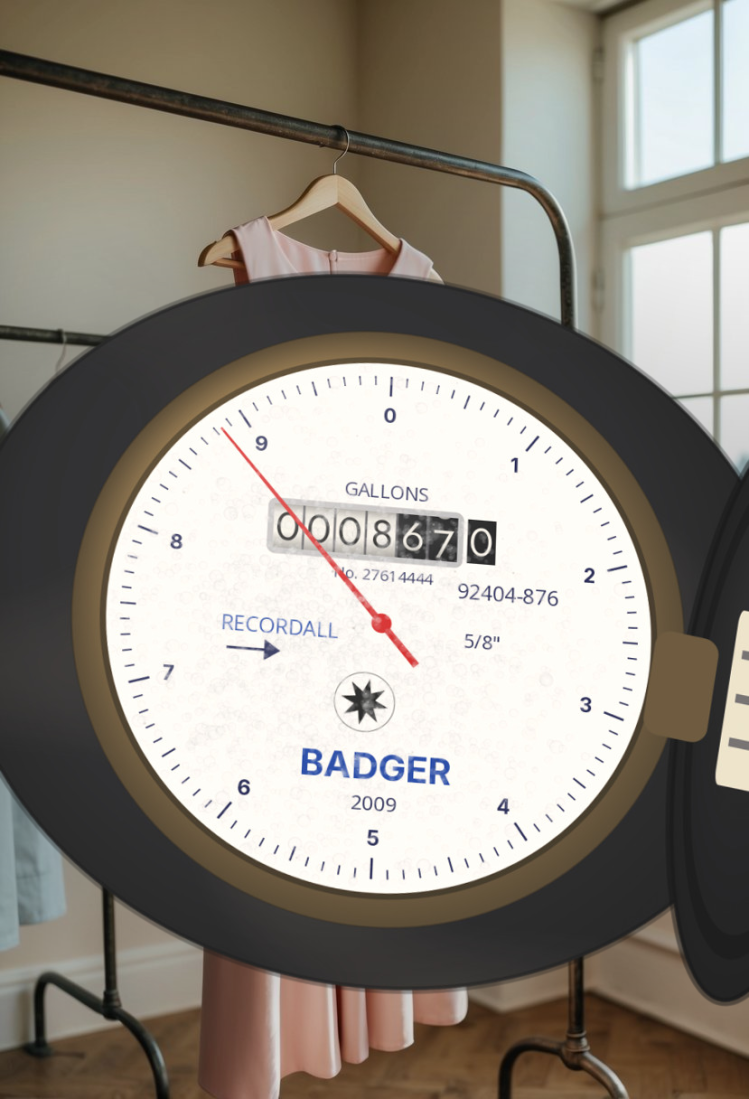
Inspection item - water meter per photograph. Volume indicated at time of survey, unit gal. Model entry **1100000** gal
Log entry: **8668.8** gal
